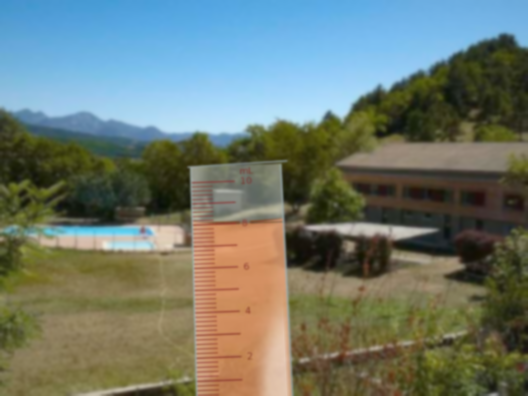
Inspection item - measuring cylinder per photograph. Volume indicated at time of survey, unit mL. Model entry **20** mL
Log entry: **8** mL
